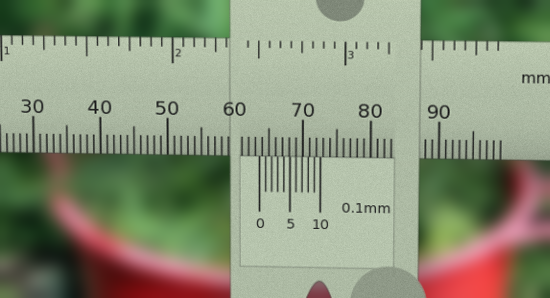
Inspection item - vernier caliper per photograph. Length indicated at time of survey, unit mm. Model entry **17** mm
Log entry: **63.6** mm
